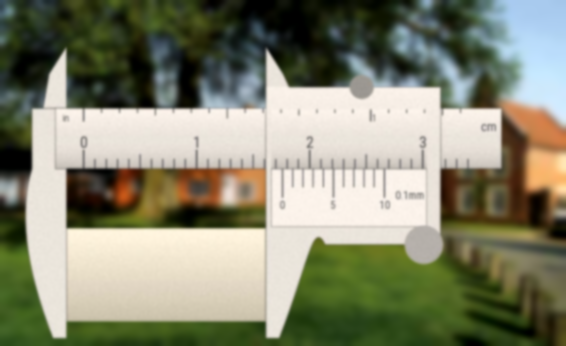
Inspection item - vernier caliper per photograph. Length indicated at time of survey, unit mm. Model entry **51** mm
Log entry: **17.6** mm
